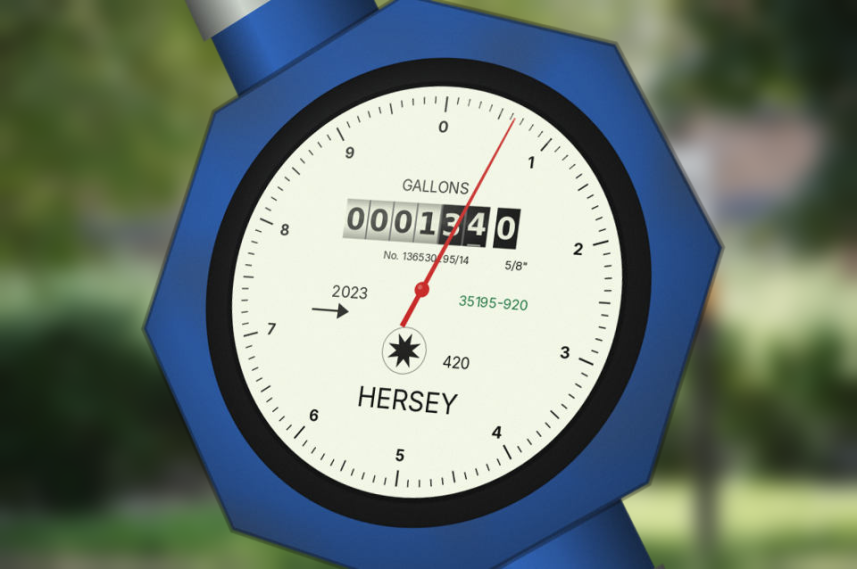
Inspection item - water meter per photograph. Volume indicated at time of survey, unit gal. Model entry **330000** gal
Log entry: **1340.6** gal
